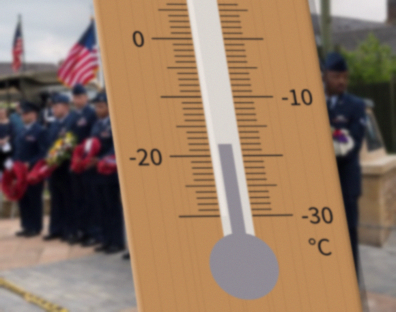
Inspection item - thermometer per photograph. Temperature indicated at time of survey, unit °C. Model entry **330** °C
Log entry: **-18** °C
